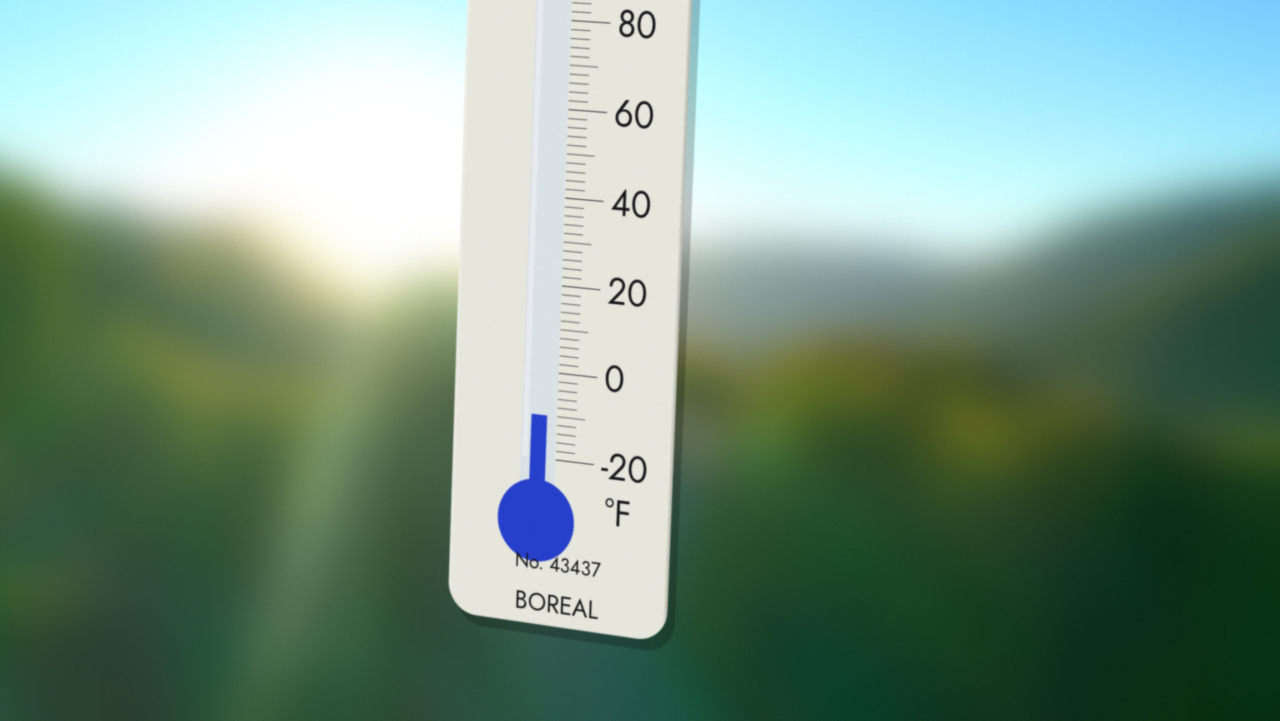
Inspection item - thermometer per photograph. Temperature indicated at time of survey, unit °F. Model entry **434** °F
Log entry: **-10** °F
